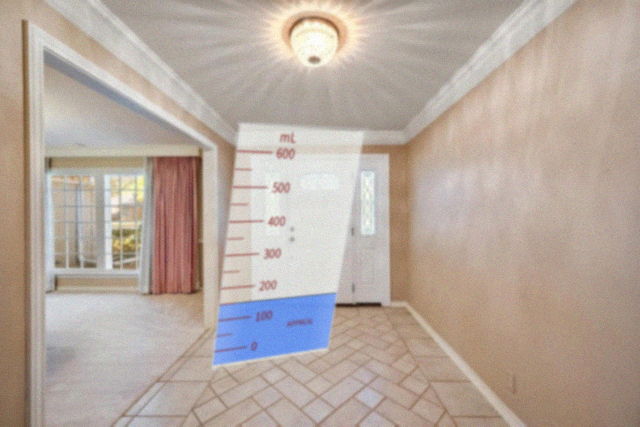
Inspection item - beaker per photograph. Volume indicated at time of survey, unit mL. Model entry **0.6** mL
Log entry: **150** mL
